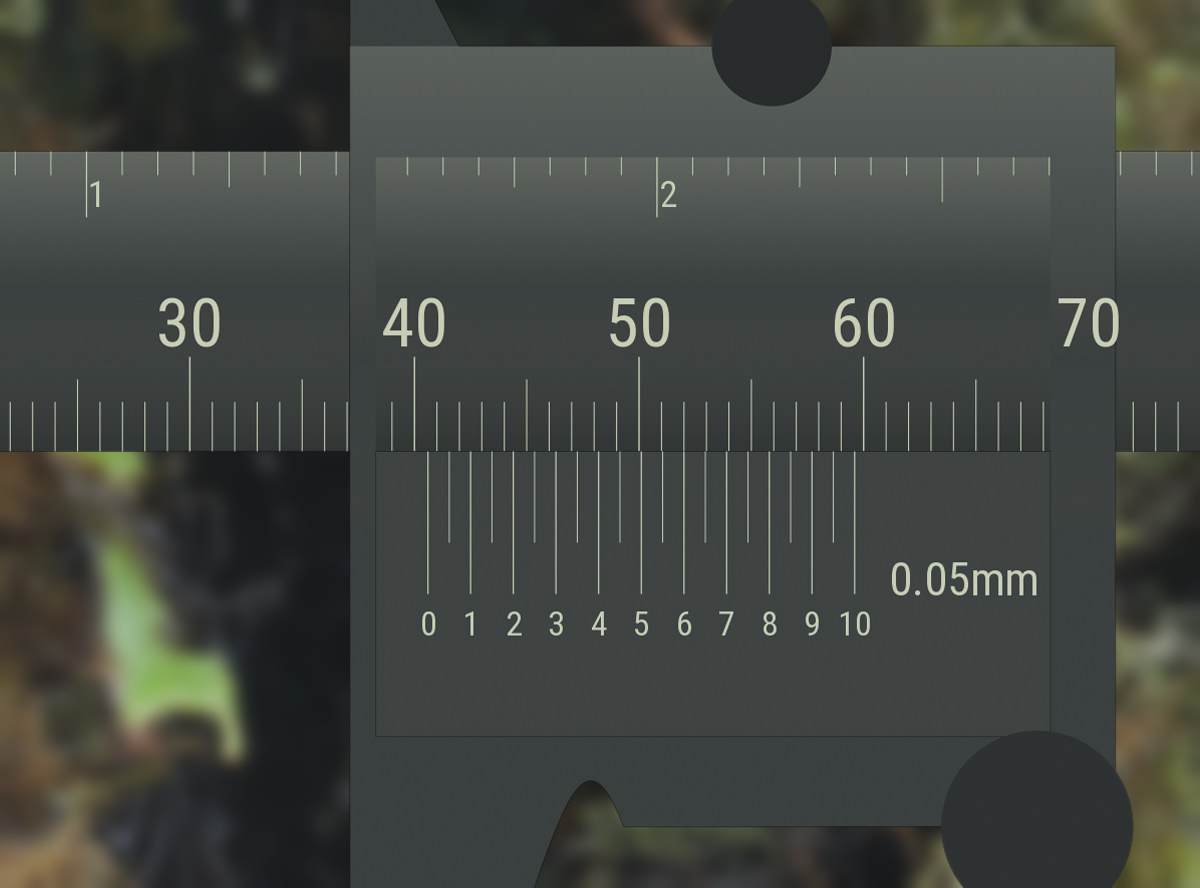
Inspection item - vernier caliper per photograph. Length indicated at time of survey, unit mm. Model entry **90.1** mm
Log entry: **40.6** mm
